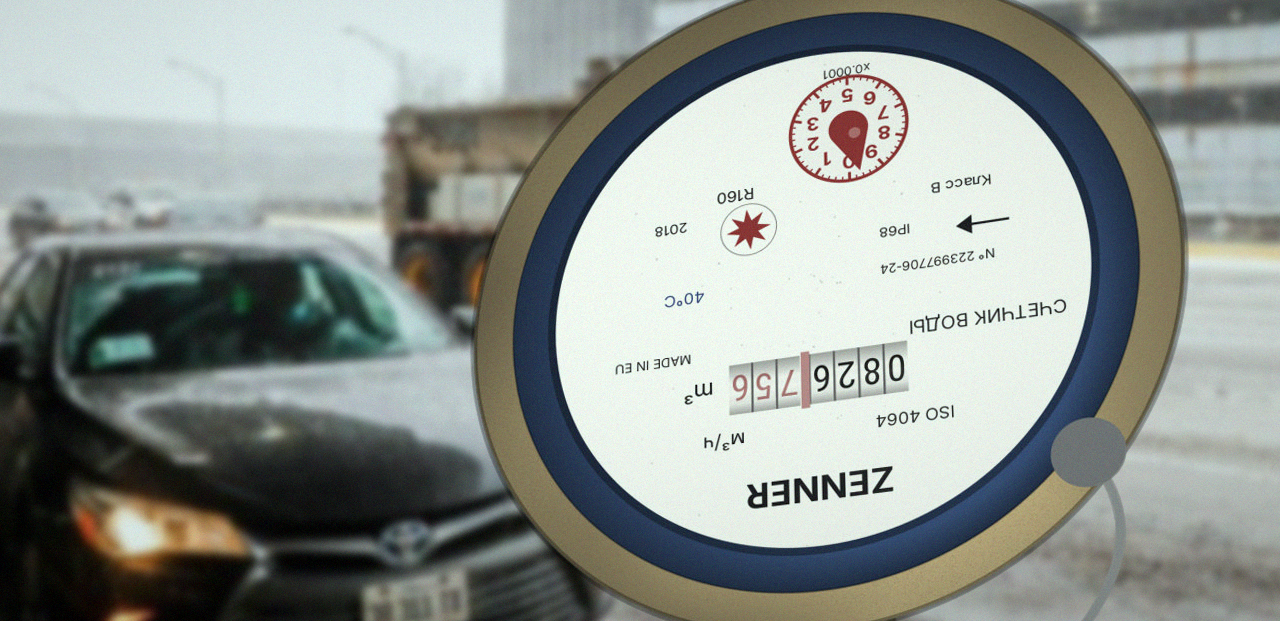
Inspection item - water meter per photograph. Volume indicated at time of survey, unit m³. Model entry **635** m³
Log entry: **826.7559** m³
